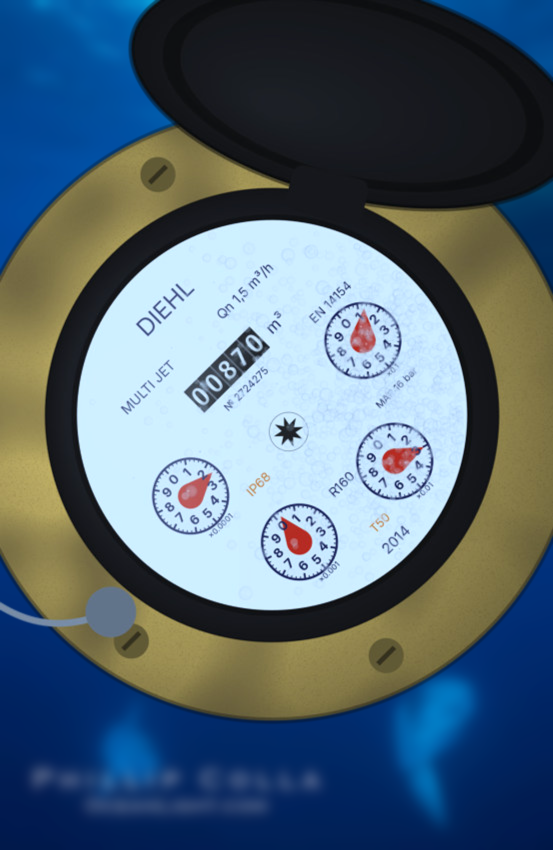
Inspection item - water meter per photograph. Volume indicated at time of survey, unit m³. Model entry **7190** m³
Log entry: **870.1302** m³
